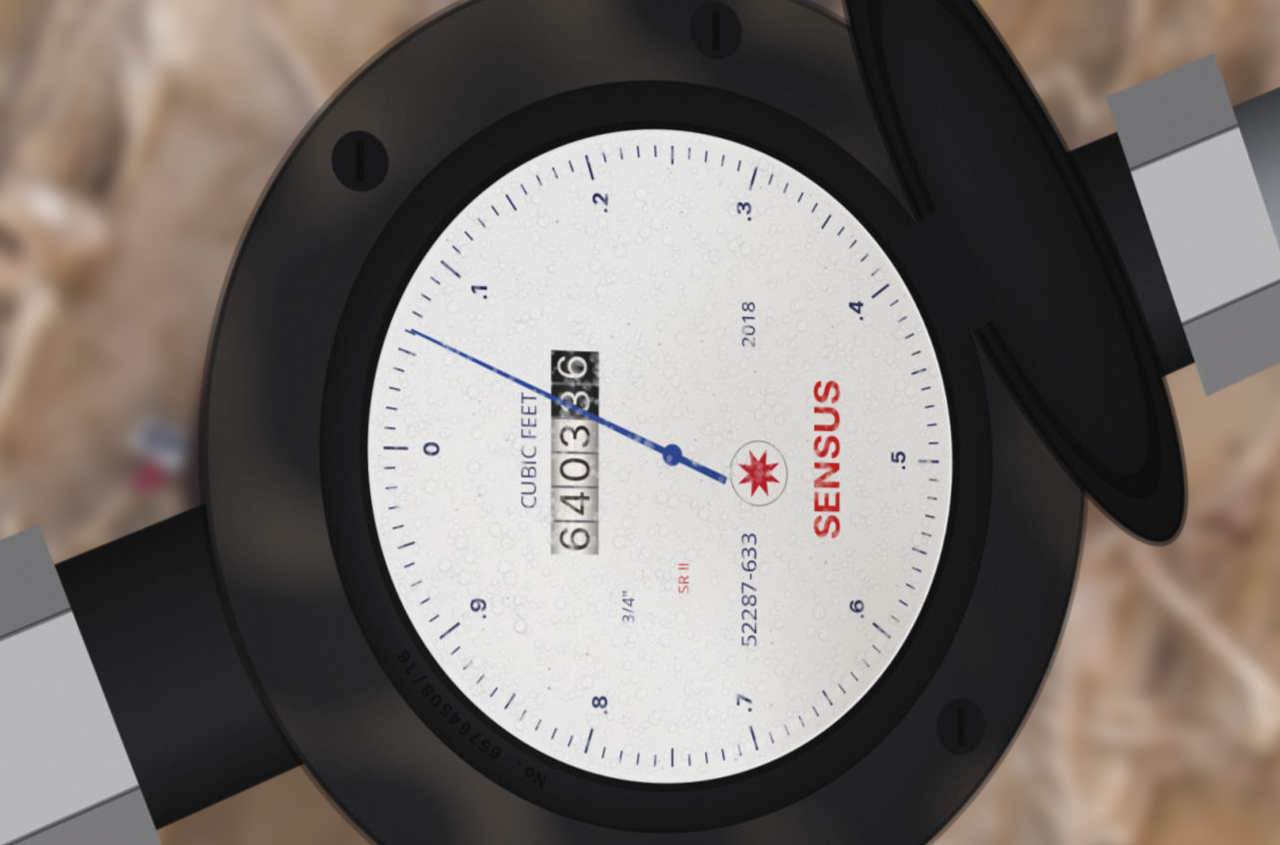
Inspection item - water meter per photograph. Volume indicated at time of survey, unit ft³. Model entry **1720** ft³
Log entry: **640336.06** ft³
